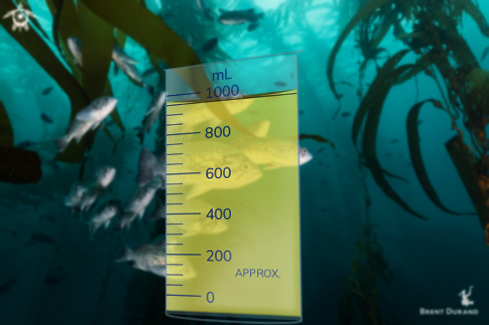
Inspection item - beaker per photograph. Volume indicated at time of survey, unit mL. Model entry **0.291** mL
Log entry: **950** mL
